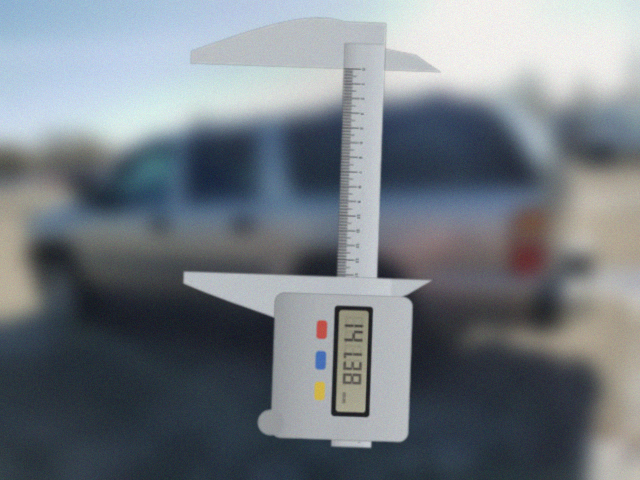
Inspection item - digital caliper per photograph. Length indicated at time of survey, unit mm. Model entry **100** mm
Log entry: **141.38** mm
